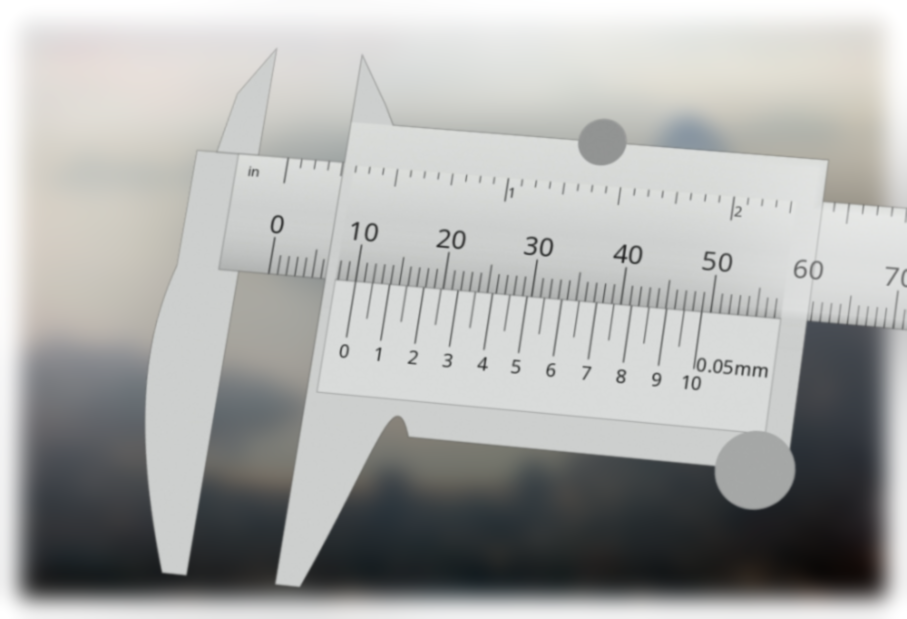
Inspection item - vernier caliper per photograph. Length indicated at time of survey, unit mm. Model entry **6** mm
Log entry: **10.0** mm
